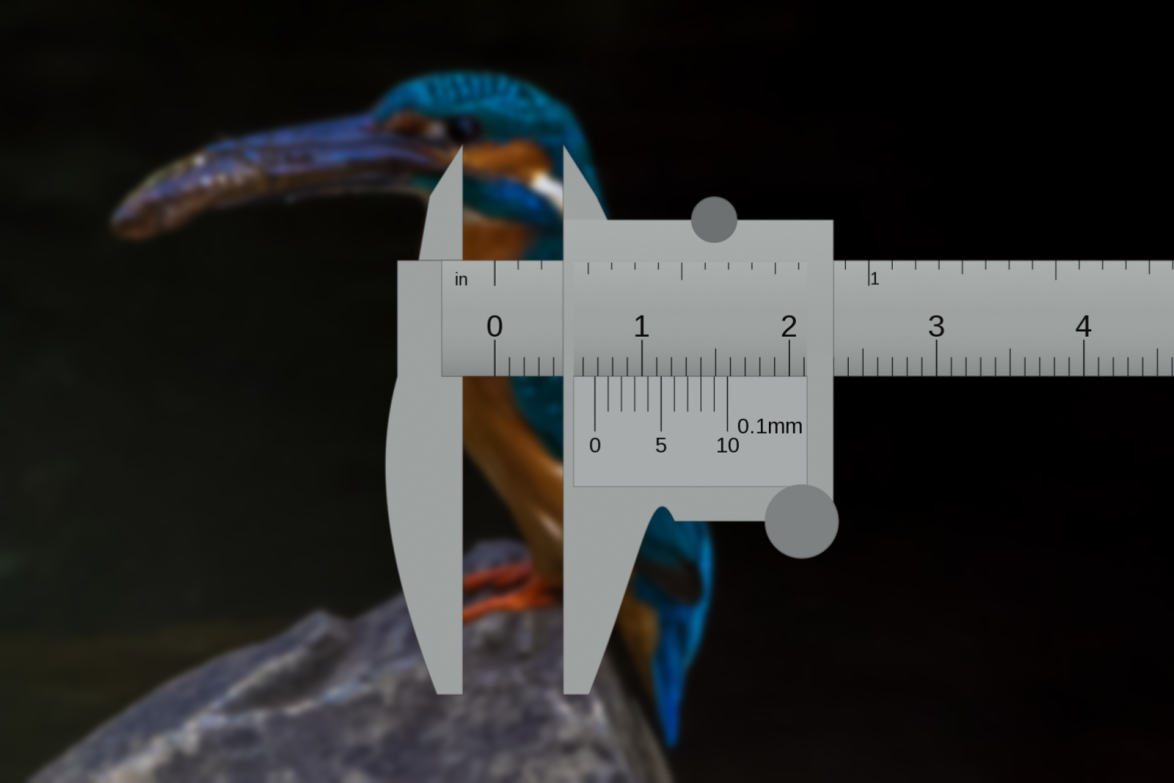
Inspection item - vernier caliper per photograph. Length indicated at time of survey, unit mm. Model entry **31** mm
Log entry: **6.8** mm
